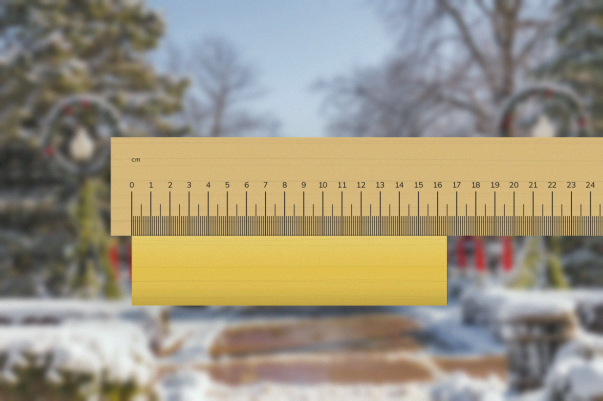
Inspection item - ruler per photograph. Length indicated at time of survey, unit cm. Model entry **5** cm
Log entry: **16.5** cm
